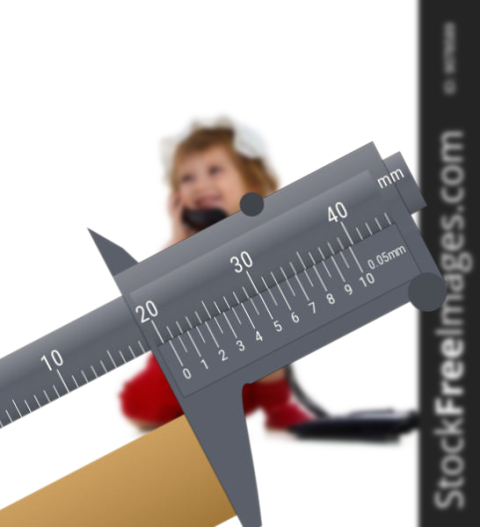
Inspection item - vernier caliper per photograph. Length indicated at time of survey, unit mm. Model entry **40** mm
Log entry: **20.6** mm
